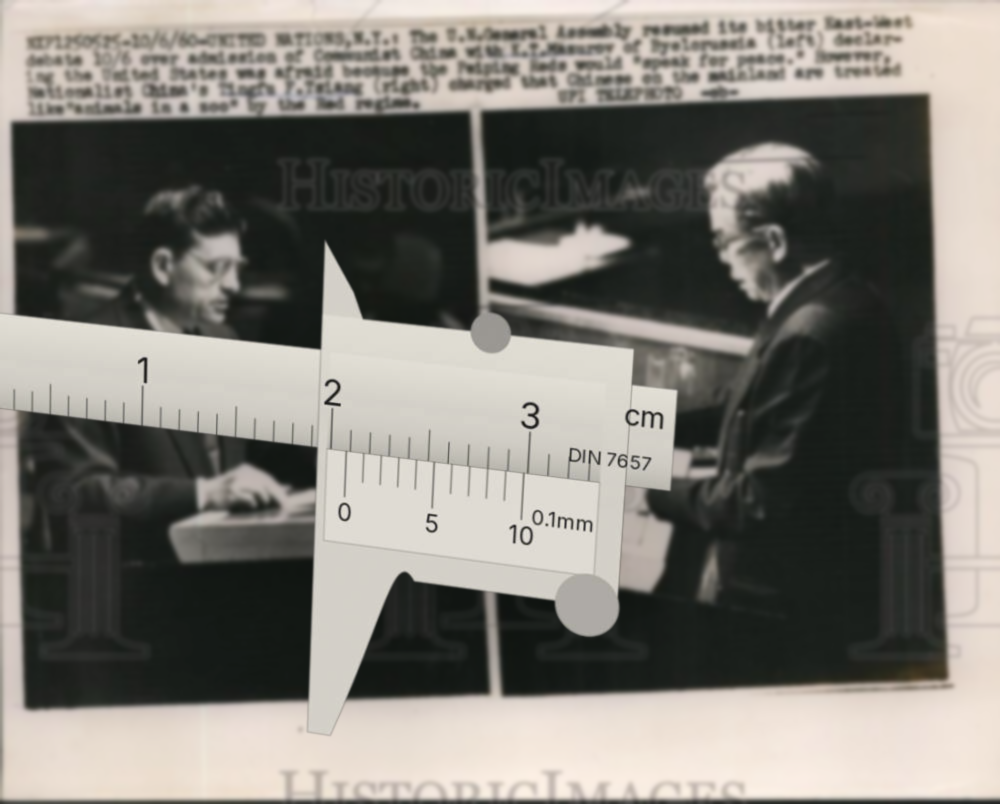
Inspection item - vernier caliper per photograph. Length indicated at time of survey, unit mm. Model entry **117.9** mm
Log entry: **20.8** mm
